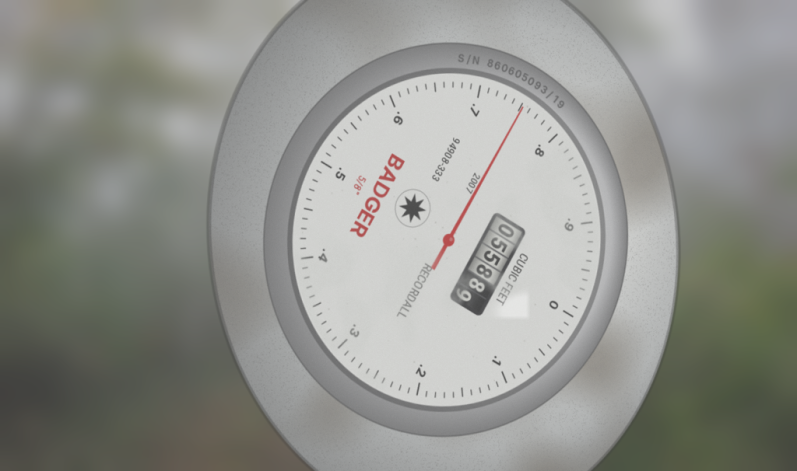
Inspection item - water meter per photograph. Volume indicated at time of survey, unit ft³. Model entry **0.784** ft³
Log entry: **55888.75** ft³
